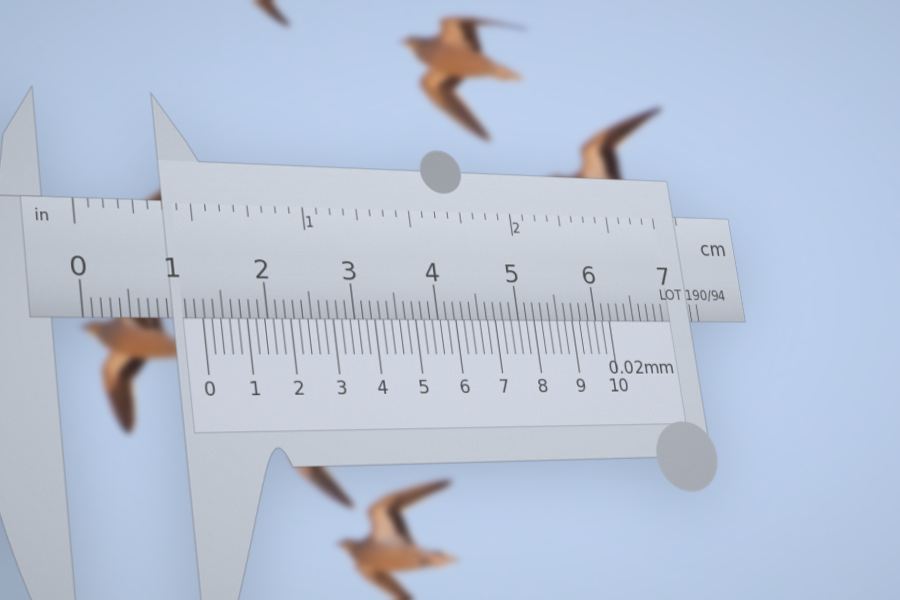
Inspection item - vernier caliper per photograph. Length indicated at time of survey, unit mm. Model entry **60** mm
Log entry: **12.8** mm
